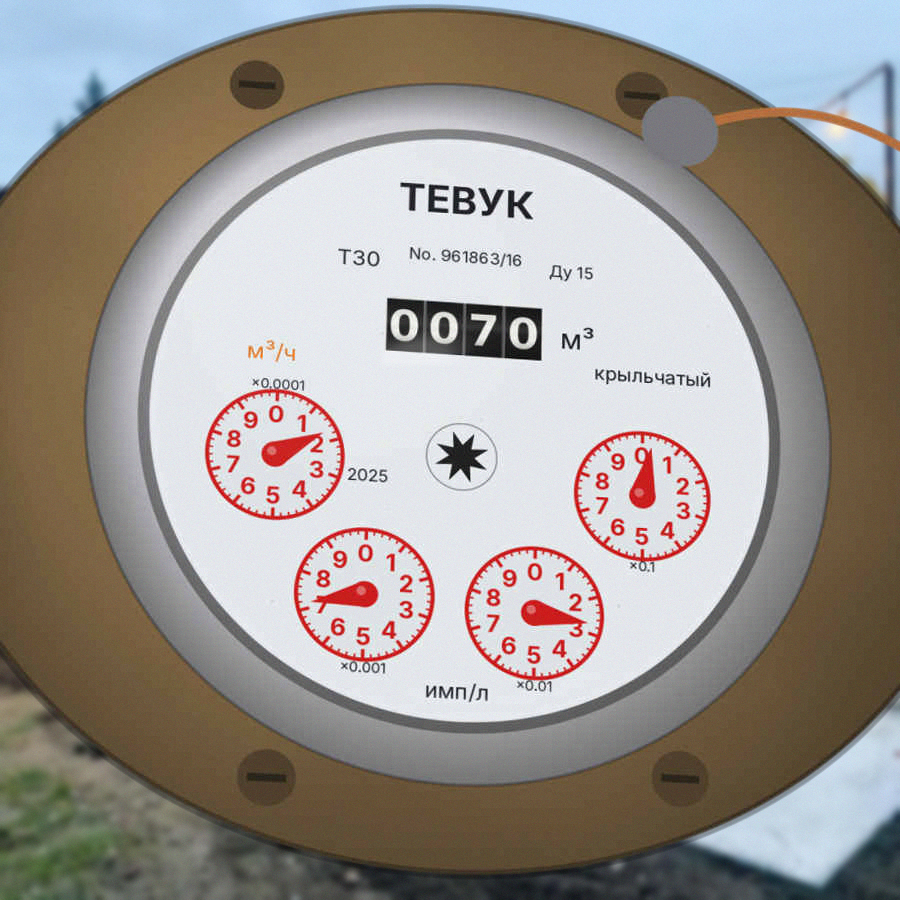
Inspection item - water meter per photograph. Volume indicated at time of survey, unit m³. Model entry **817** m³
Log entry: **70.0271** m³
